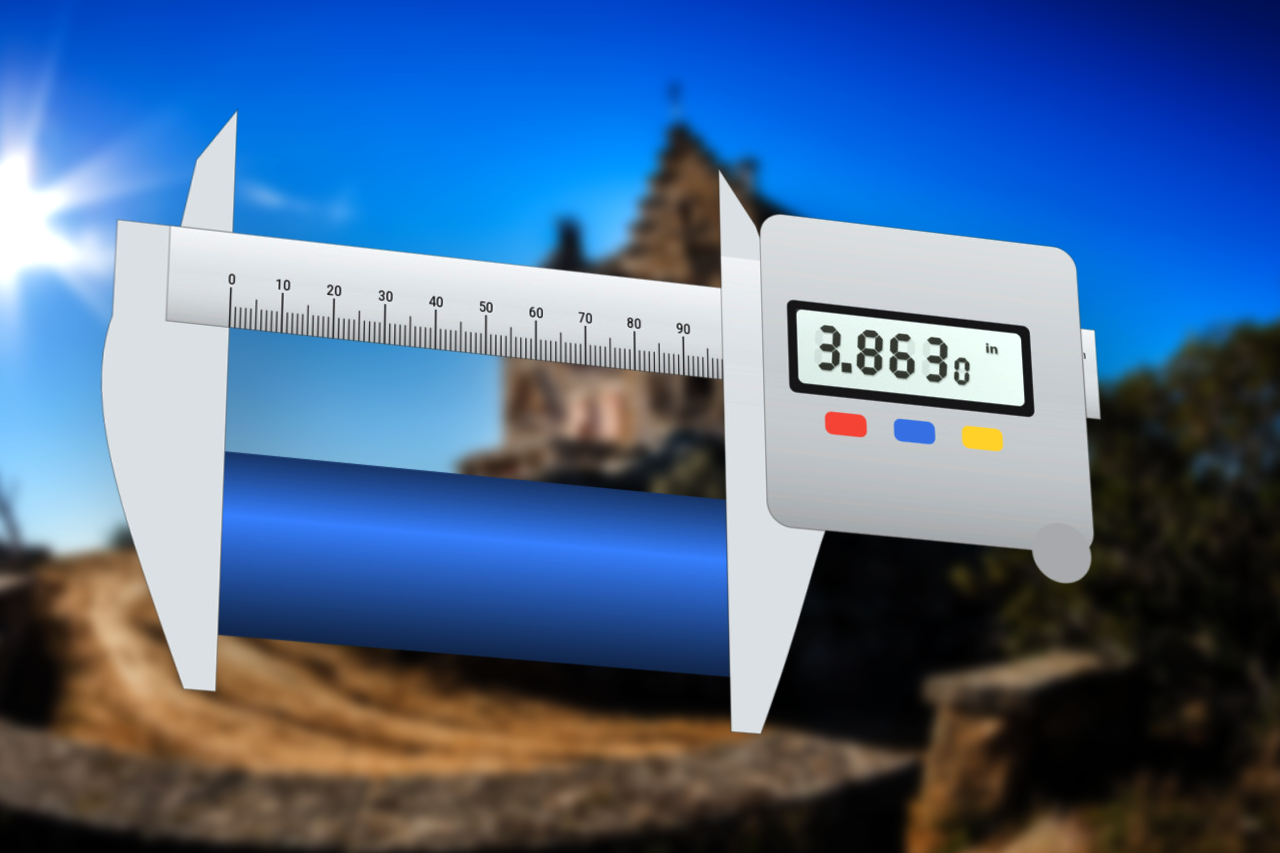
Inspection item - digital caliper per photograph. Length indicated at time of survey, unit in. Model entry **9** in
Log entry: **3.8630** in
